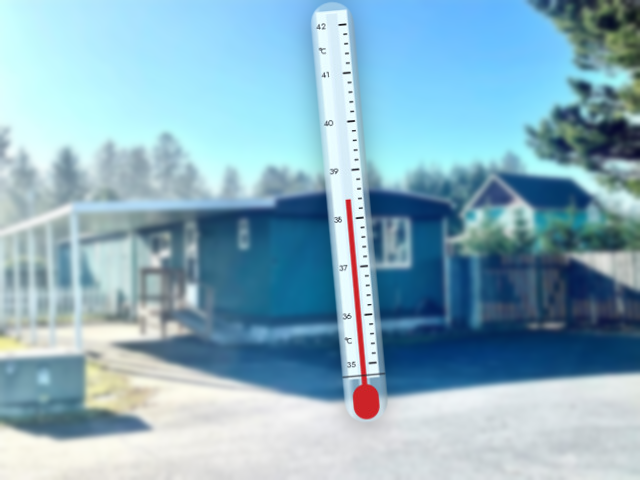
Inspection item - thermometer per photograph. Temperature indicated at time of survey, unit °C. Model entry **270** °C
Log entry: **38.4** °C
